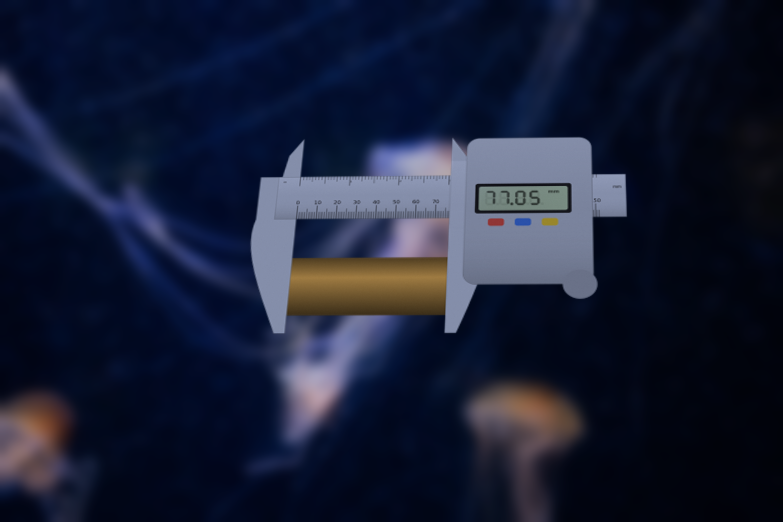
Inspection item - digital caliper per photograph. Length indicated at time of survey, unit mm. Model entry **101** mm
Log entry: **77.05** mm
